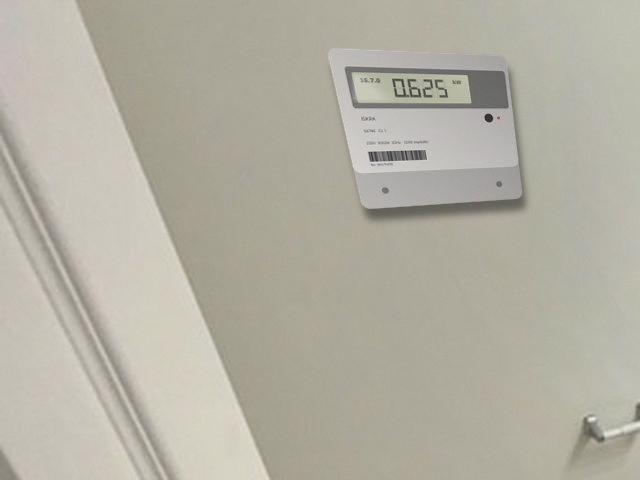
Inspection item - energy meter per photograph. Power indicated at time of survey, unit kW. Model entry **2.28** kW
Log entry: **0.625** kW
